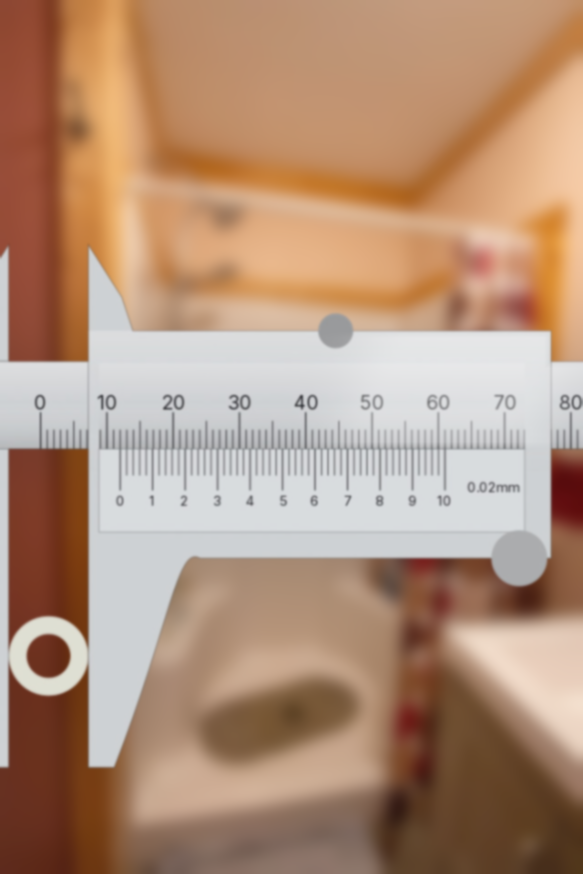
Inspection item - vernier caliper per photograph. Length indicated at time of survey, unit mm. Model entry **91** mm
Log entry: **12.0** mm
